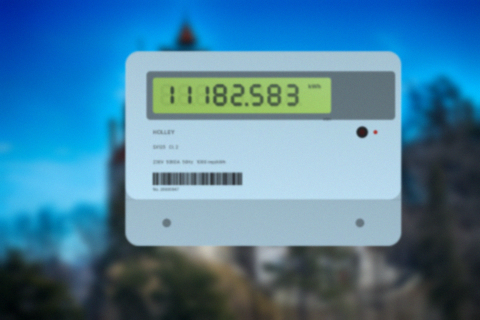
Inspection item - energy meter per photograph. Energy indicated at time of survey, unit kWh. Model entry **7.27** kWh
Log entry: **11182.583** kWh
